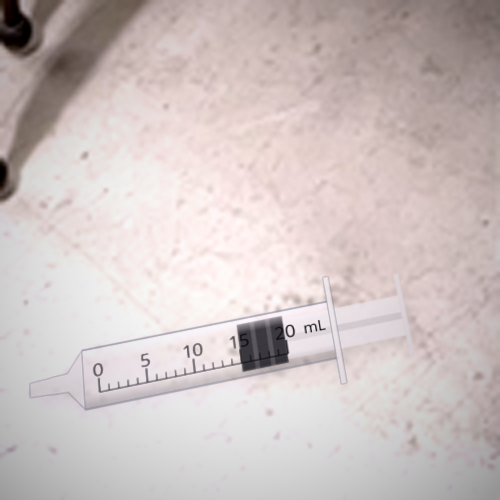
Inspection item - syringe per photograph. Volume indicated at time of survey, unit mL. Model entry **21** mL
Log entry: **15** mL
